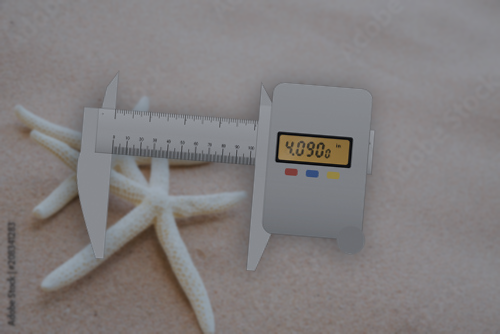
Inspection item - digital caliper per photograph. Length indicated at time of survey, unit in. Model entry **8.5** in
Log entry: **4.0900** in
